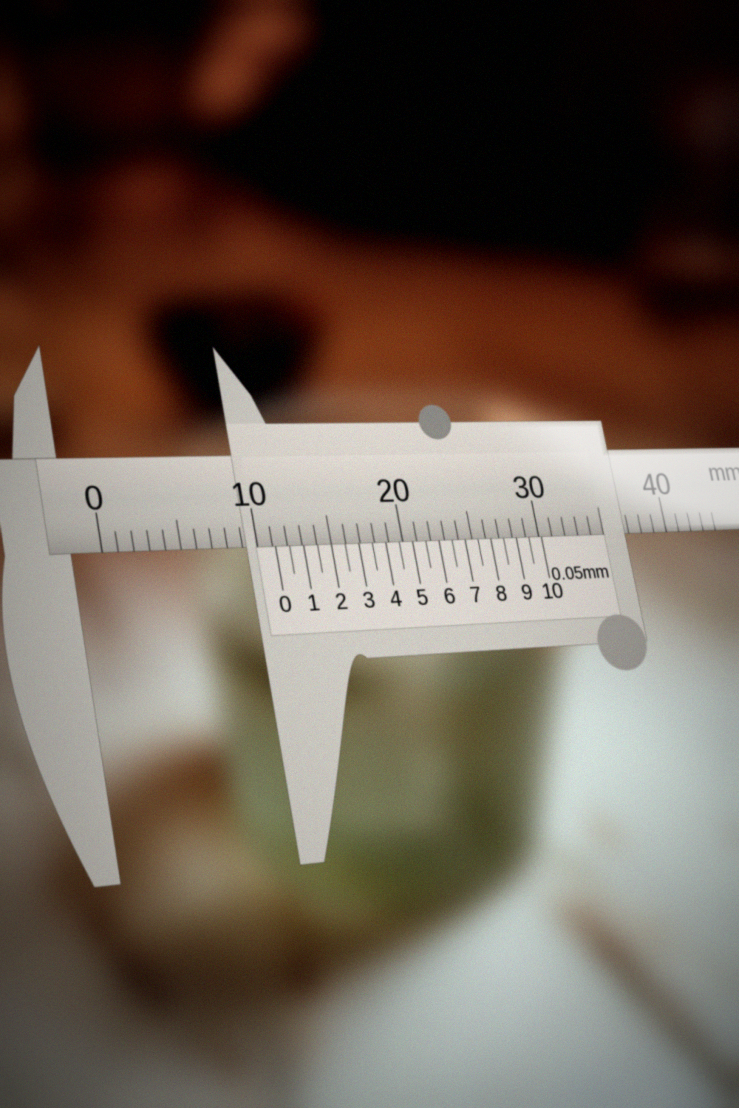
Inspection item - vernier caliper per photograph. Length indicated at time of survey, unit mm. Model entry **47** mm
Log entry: **11.2** mm
